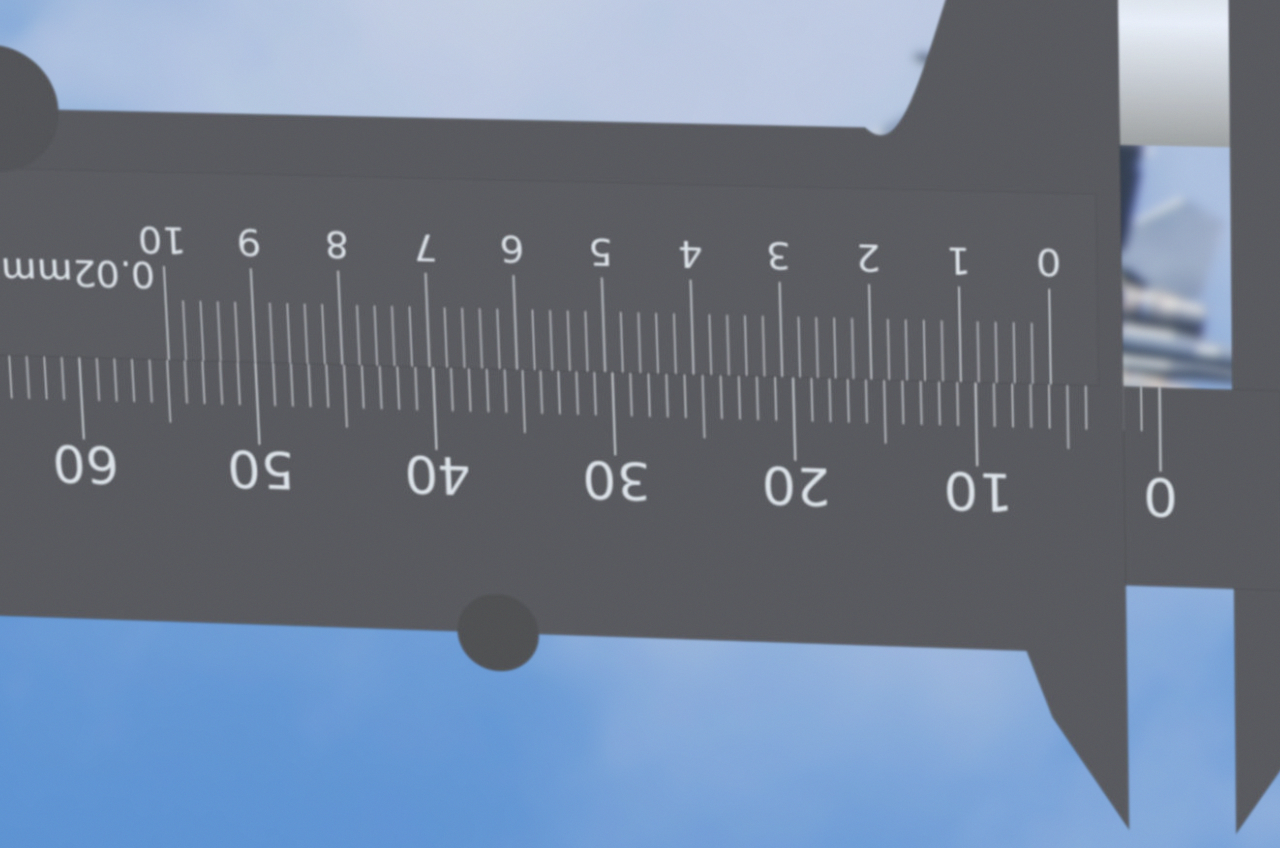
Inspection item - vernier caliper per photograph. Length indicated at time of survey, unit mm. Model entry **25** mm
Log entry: **5.9** mm
